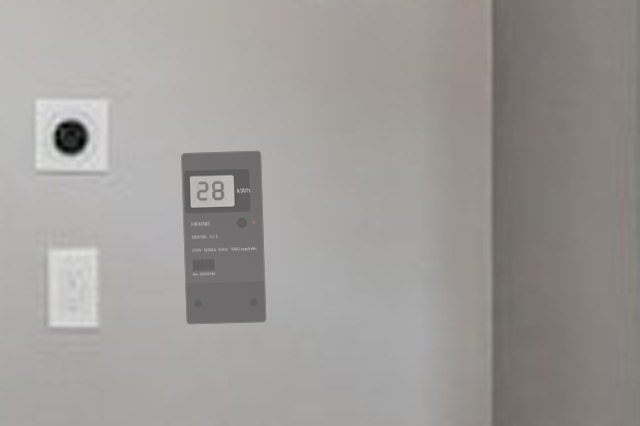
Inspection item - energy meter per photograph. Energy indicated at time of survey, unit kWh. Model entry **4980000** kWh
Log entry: **28** kWh
